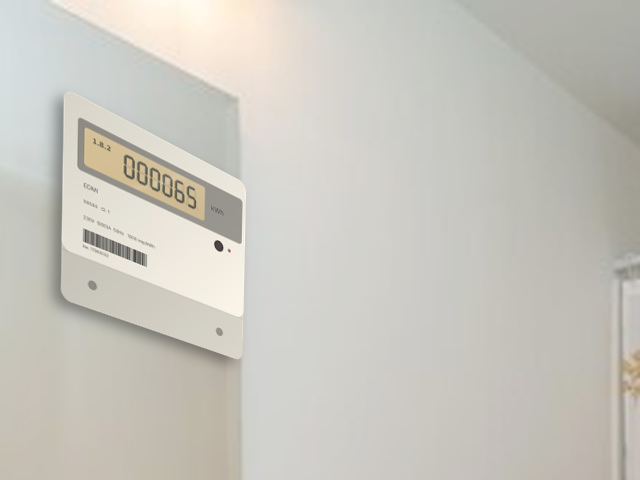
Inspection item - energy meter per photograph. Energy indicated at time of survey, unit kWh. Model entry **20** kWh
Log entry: **65** kWh
